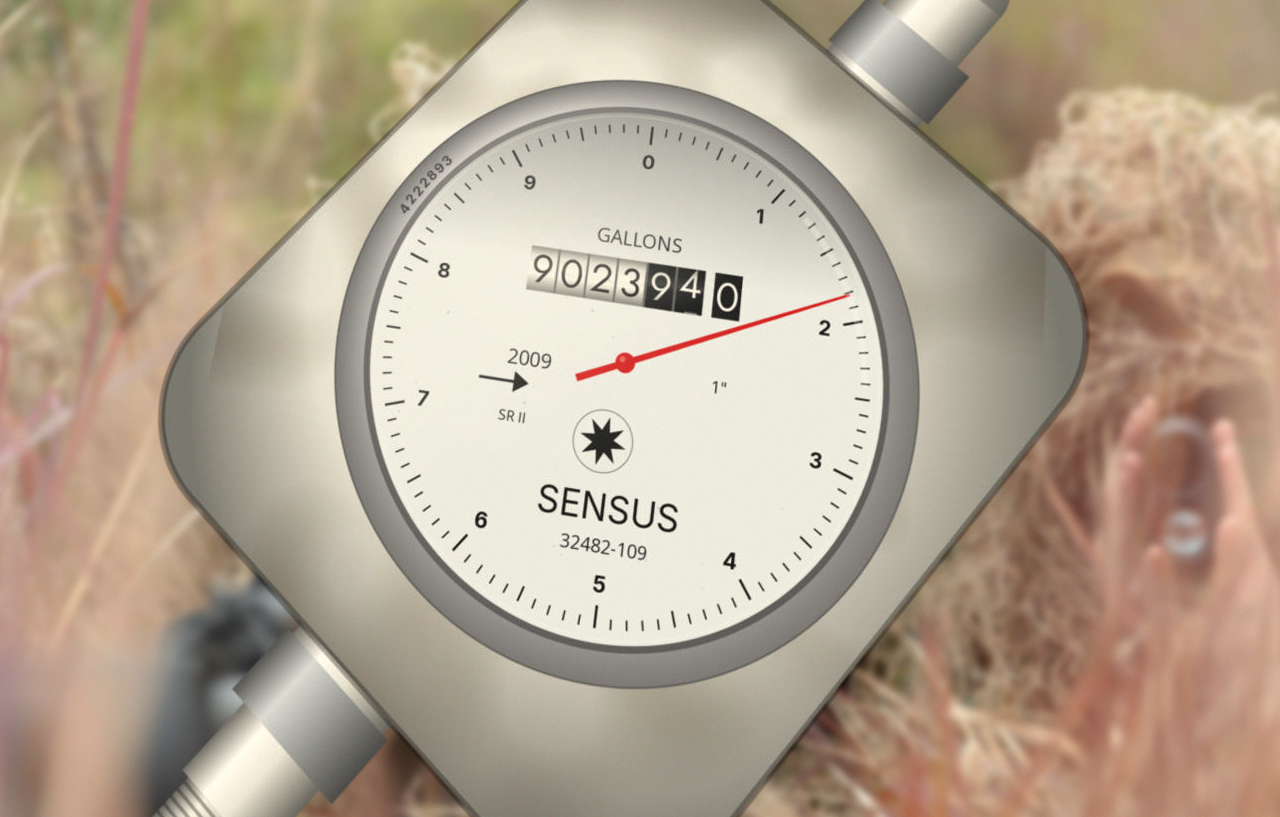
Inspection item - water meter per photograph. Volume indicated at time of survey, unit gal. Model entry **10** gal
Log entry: **9023941.8** gal
